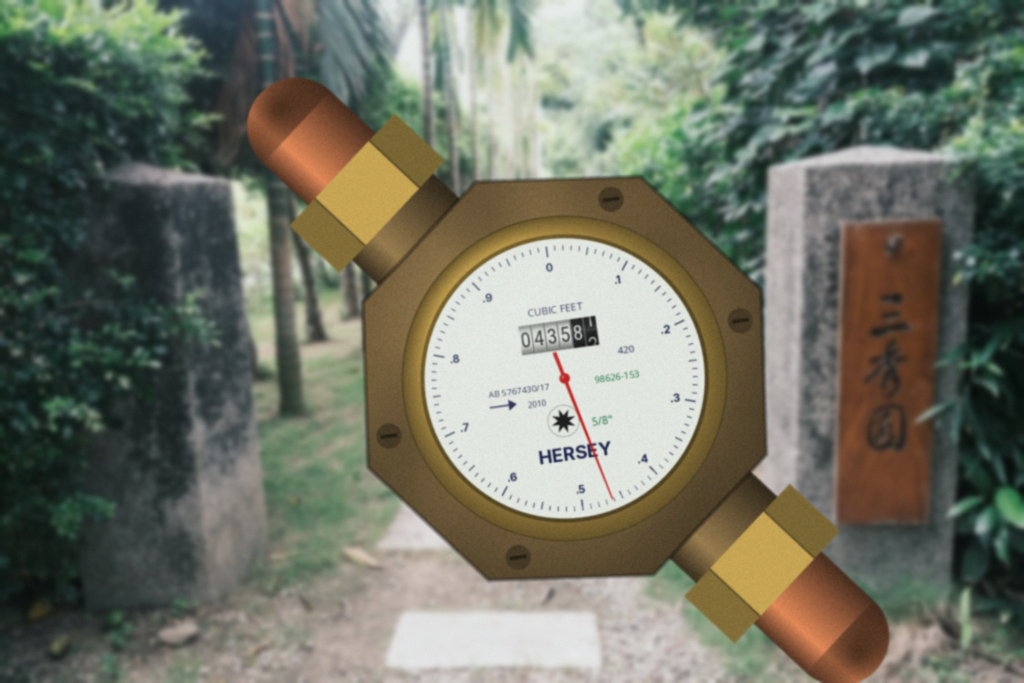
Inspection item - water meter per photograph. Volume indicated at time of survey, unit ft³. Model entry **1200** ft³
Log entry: **43581.46** ft³
